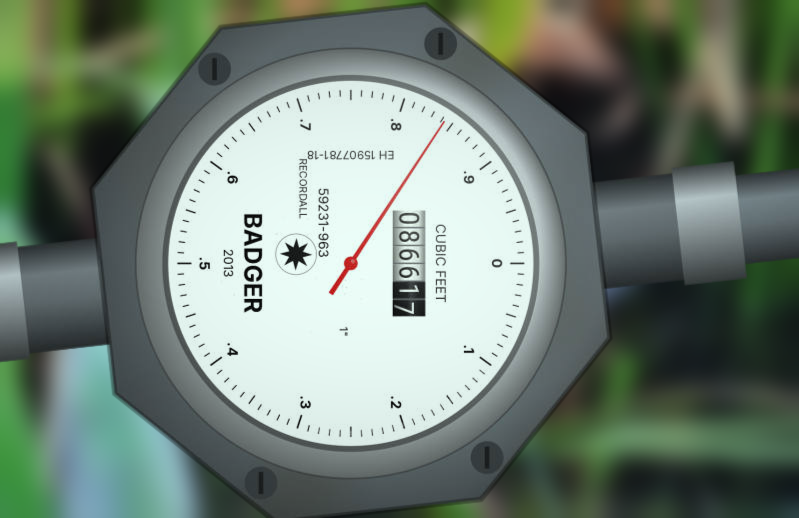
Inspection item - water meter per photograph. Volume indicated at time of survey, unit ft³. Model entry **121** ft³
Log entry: **86616.84** ft³
